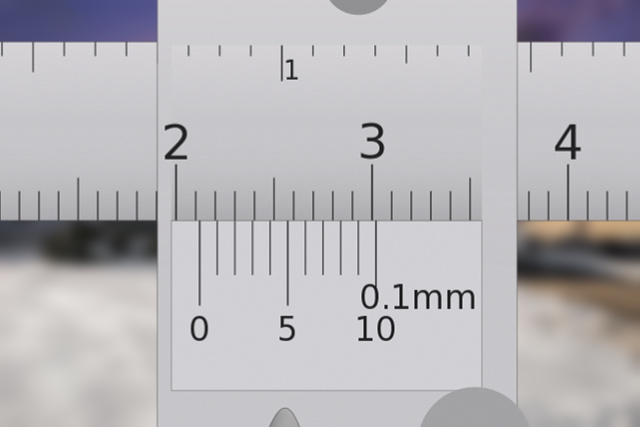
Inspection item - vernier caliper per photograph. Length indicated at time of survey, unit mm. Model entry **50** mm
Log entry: **21.2** mm
